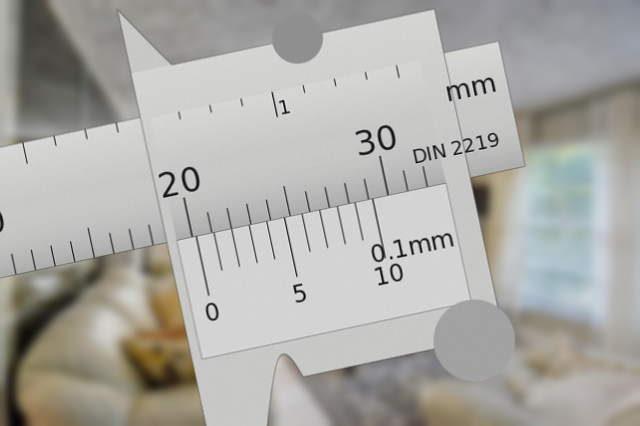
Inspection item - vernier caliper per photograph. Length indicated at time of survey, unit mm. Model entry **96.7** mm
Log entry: **20.2** mm
